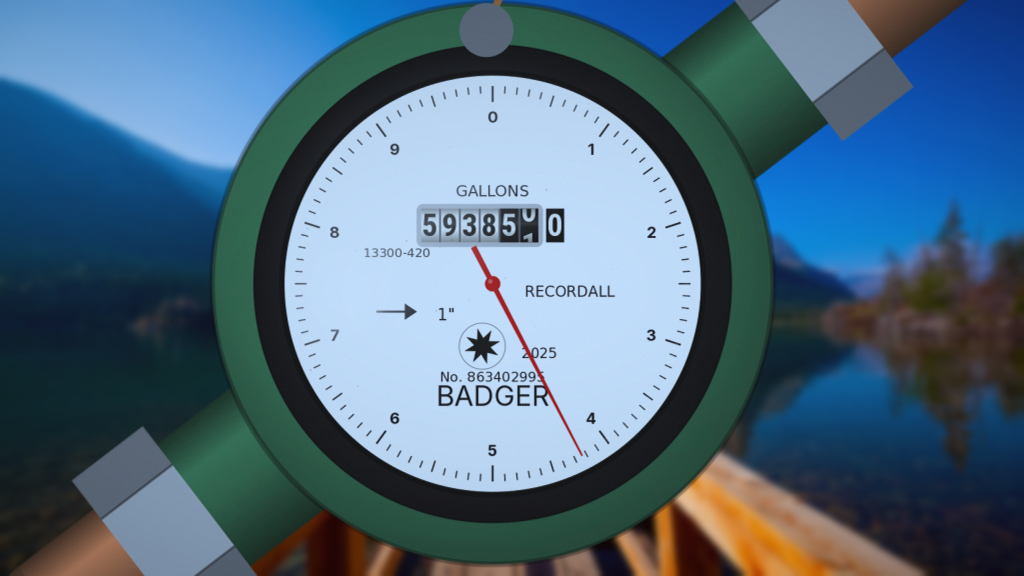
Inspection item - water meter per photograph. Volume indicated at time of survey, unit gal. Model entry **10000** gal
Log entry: **5938504.2** gal
